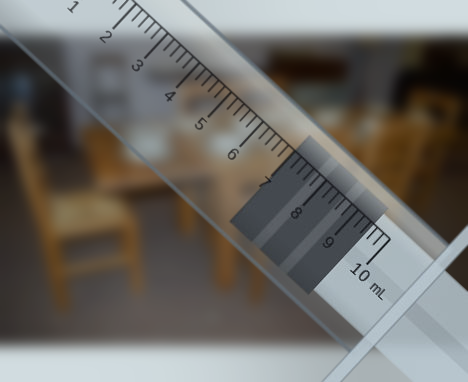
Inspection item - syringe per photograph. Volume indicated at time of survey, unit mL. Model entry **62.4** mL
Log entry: **7** mL
